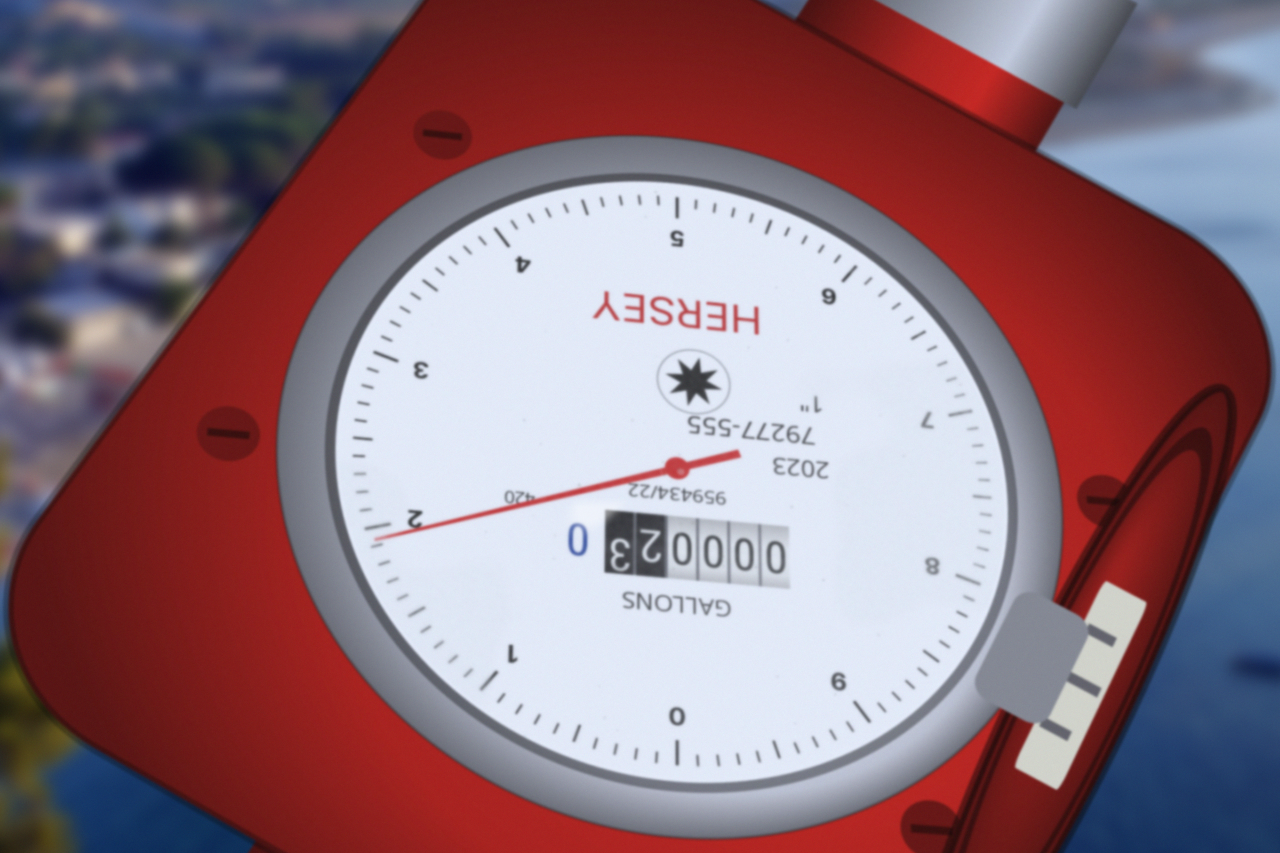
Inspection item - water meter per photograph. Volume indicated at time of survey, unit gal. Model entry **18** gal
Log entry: **231.9** gal
